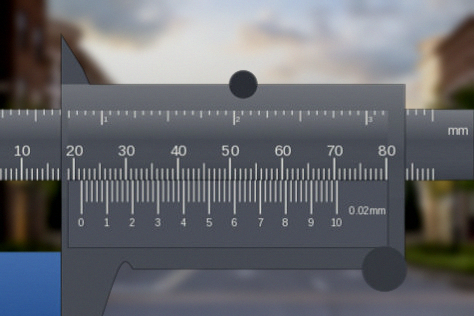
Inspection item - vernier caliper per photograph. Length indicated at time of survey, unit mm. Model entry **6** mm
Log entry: **21.5** mm
